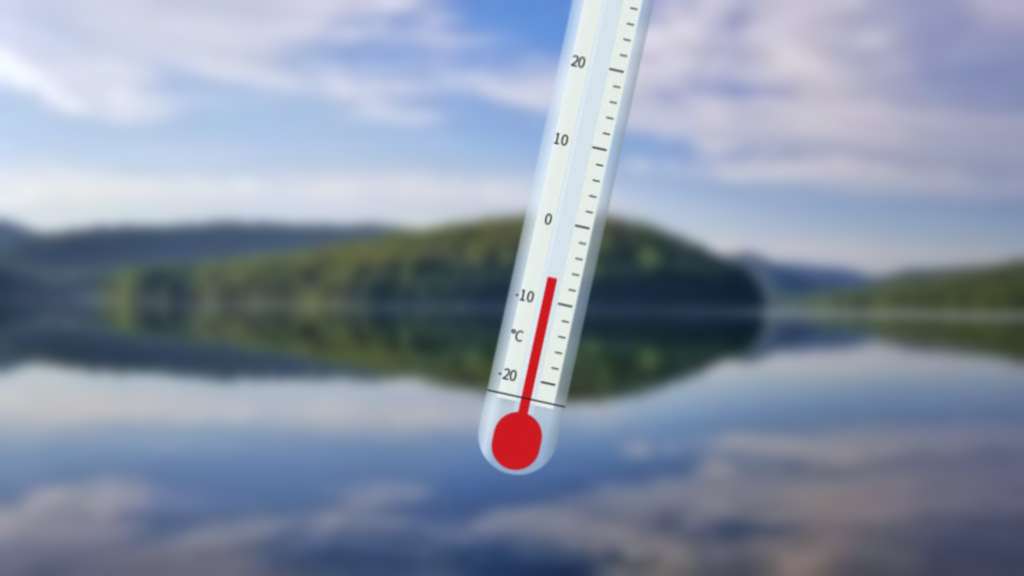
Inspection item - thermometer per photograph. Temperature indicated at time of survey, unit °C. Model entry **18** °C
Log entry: **-7** °C
